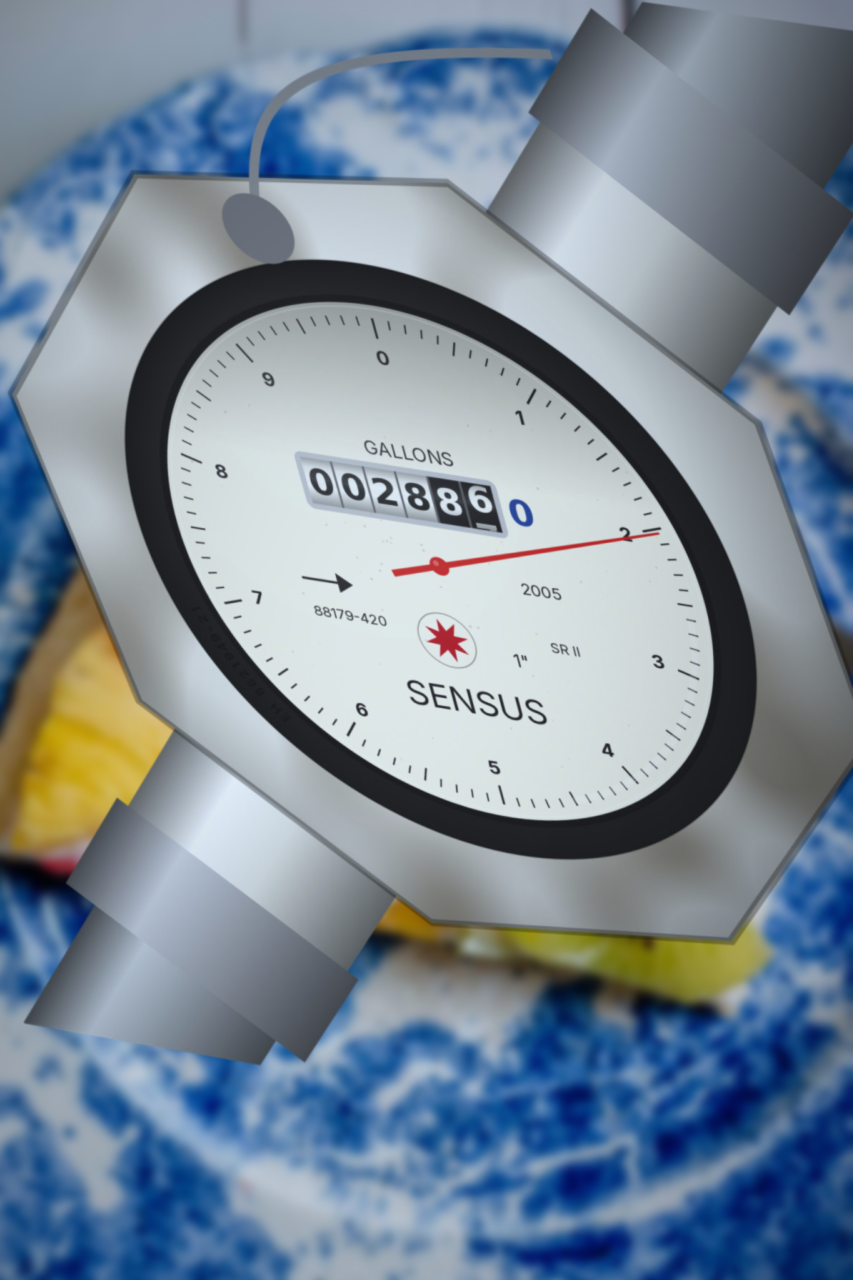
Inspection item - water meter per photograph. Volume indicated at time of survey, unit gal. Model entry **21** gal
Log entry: **28862.0** gal
